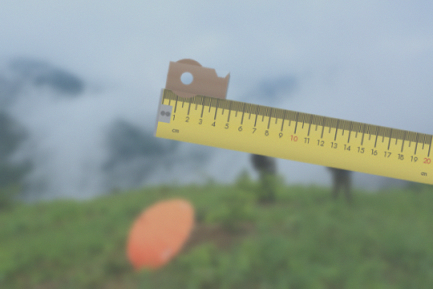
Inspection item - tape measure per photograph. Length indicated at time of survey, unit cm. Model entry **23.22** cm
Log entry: **4.5** cm
